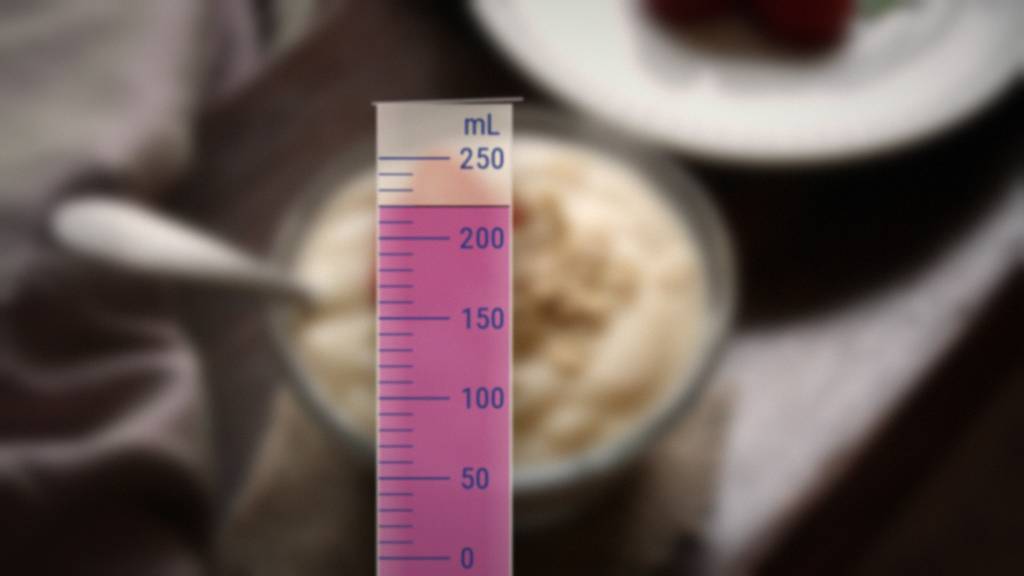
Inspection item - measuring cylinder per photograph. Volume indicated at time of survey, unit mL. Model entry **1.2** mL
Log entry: **220** mL
